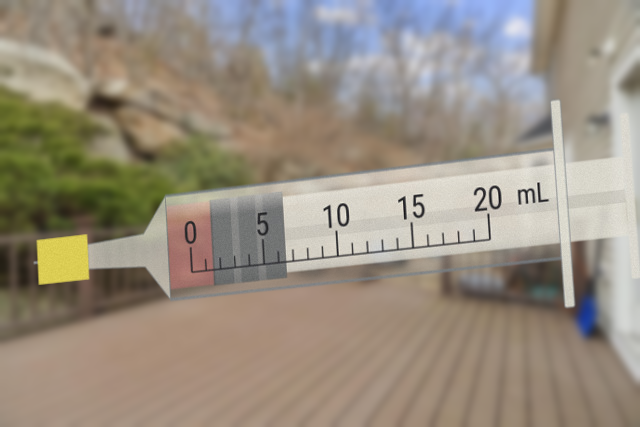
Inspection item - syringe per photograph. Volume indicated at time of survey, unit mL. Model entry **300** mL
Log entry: **1.5** mL
